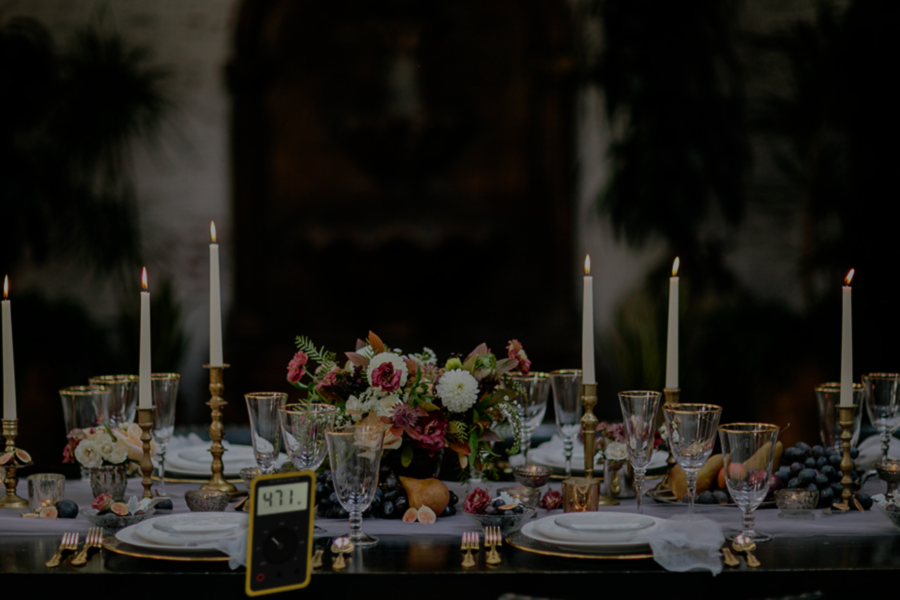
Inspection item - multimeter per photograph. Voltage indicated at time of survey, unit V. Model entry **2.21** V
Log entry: **471** V
